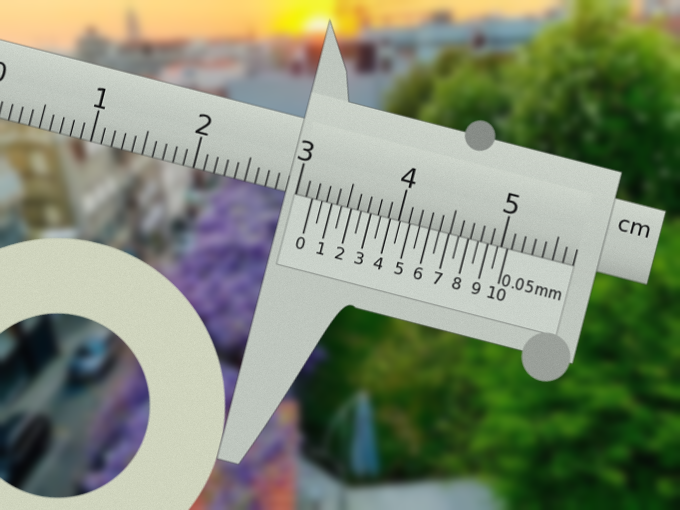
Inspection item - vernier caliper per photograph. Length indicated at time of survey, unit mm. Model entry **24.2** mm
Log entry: **31.6** mm
